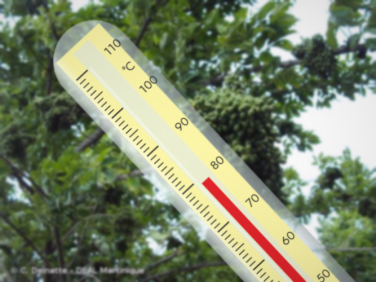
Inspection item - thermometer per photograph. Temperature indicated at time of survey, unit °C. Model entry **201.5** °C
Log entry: **79** °C
